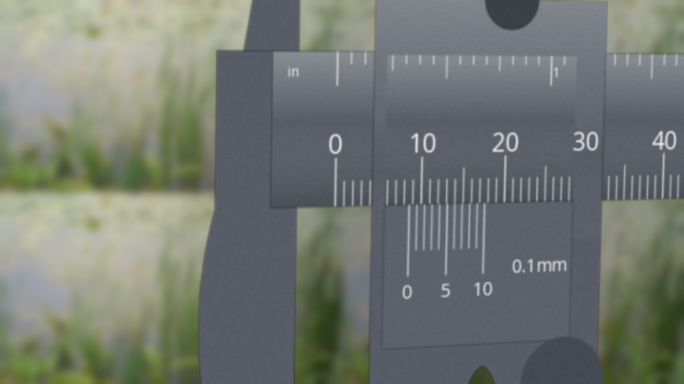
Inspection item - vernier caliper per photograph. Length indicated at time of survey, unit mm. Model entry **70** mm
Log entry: **8.6** mm
